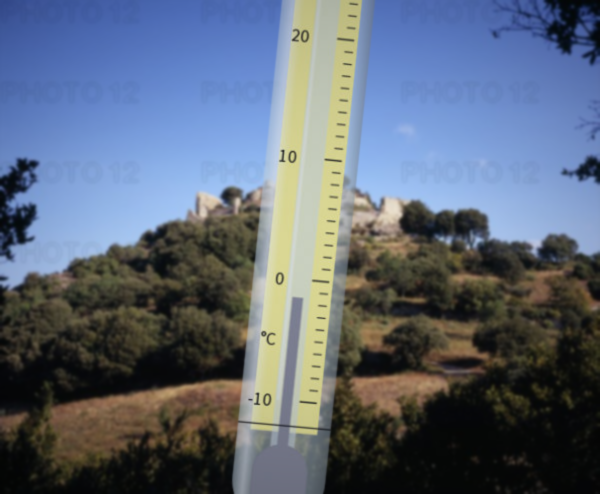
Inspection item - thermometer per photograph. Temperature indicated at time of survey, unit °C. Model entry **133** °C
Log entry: **-1.5** °C
